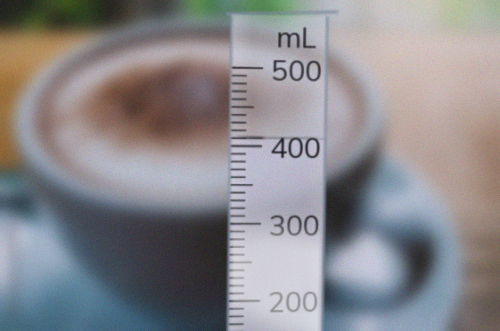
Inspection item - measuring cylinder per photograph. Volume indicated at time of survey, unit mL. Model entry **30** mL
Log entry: **410** mL
